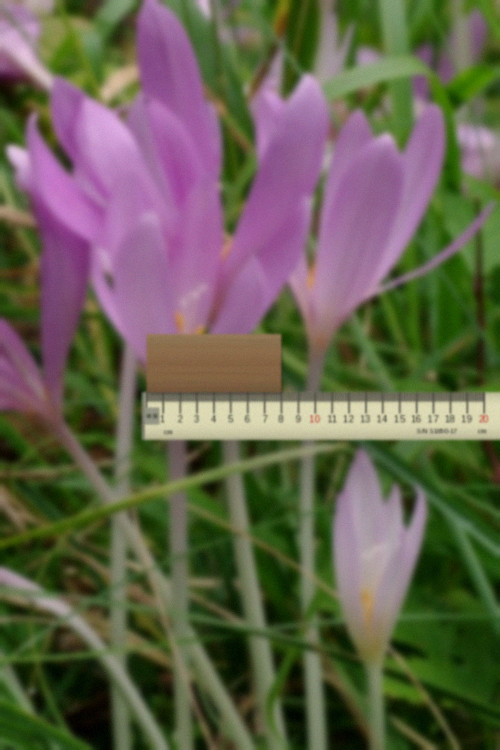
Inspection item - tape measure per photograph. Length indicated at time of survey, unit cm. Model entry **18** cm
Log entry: **8** cm
